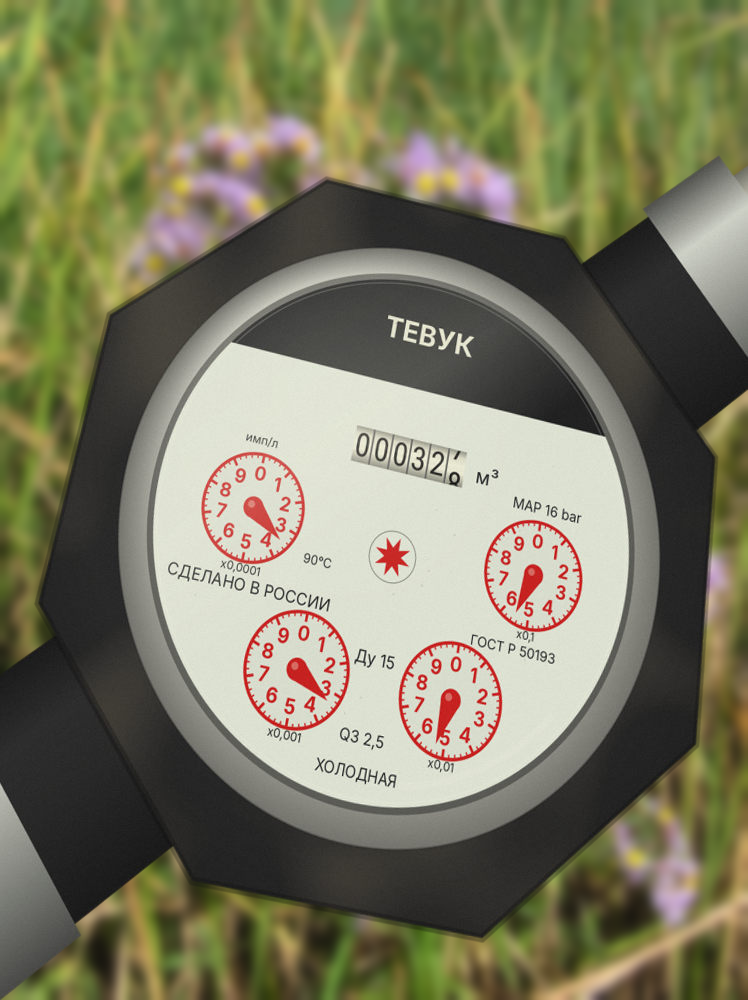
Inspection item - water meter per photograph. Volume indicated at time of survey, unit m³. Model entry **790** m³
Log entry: **327.5533** m³
